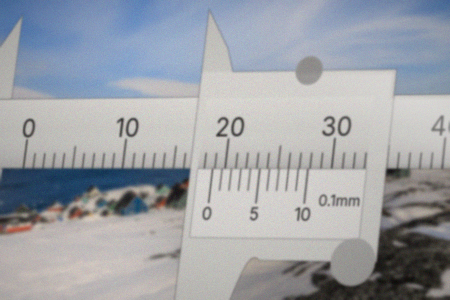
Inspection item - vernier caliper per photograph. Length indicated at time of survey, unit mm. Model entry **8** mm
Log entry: **18.8** mm
